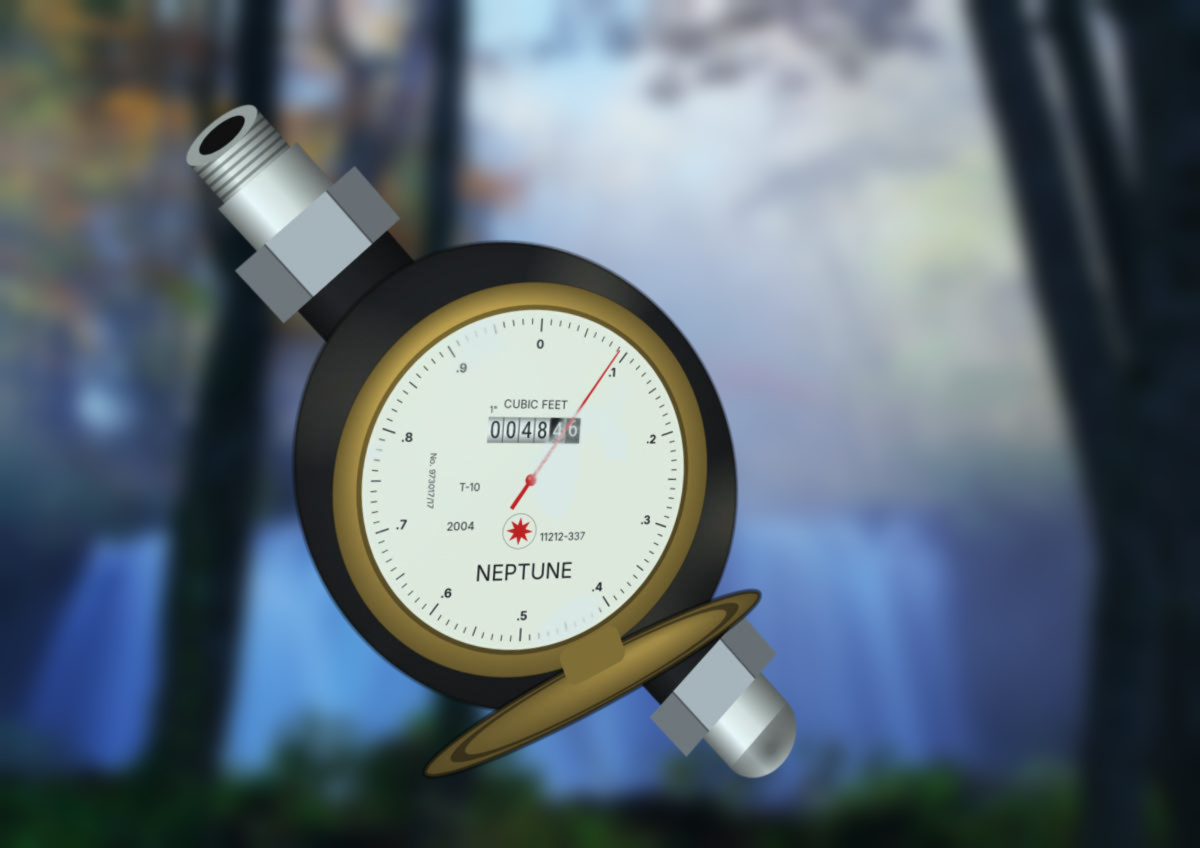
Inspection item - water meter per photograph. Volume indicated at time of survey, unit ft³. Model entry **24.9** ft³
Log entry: **4846.09** ft³
